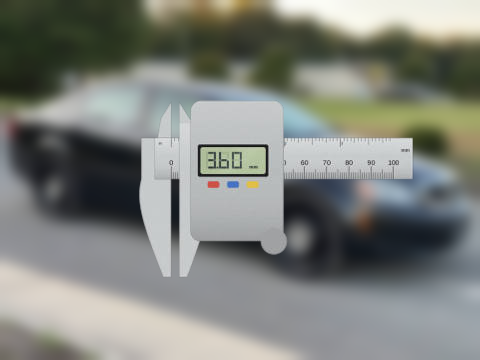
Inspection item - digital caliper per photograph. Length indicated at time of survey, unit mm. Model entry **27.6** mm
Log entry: **3.60** mm
